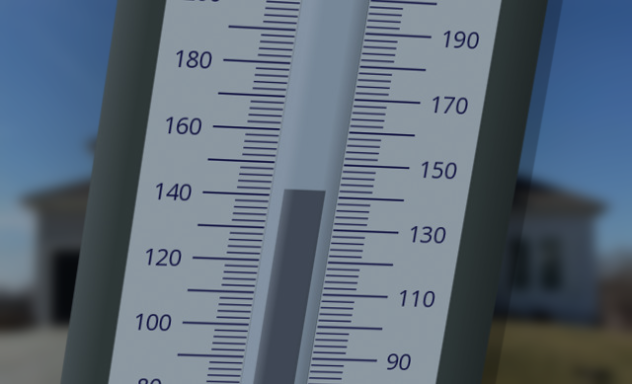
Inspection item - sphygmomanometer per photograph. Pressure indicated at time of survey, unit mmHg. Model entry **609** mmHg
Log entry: **142** mmHg
